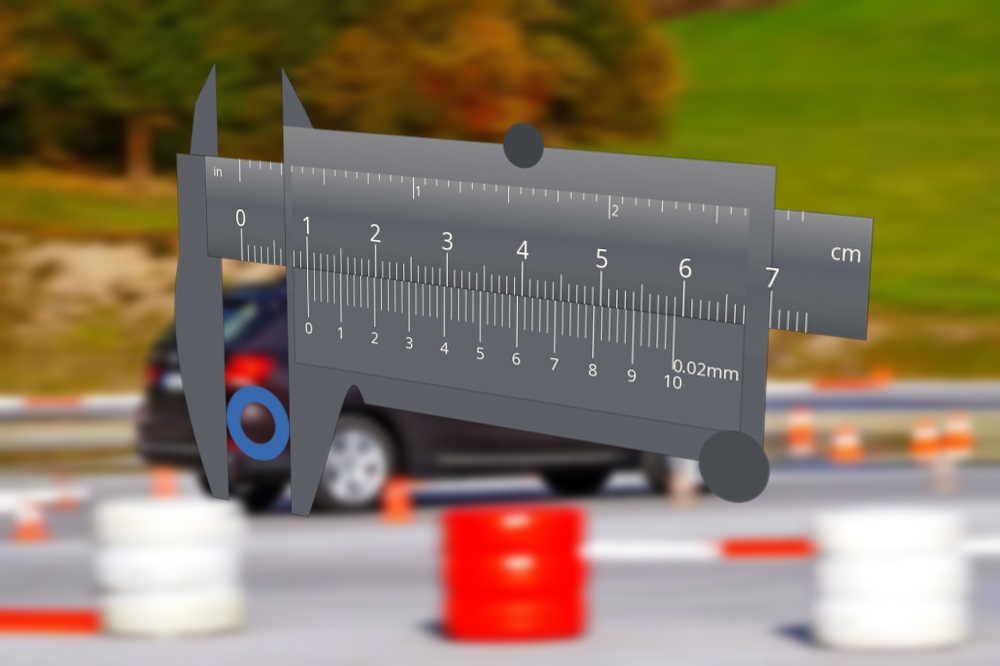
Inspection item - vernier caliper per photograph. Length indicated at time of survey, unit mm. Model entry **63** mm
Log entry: **10.0** mm
